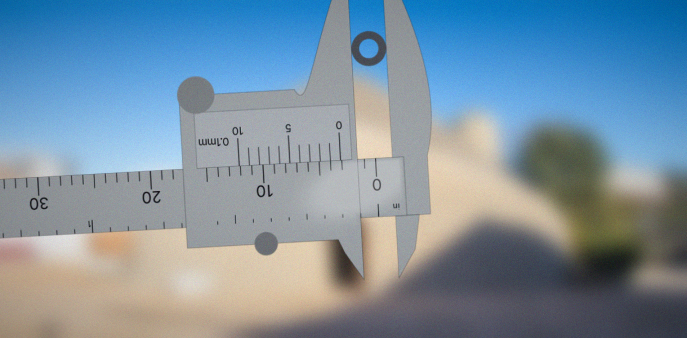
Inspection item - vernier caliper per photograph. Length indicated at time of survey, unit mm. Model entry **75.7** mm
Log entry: **3.1** mm
